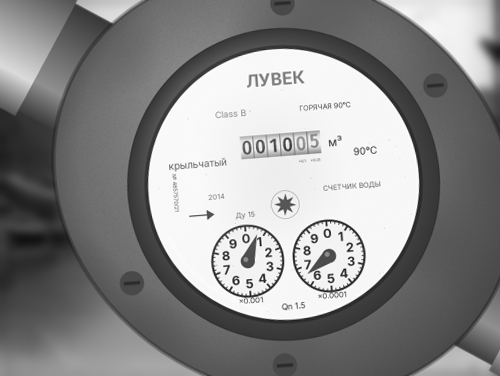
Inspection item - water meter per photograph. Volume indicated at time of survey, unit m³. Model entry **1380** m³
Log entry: **10.0506** m³
